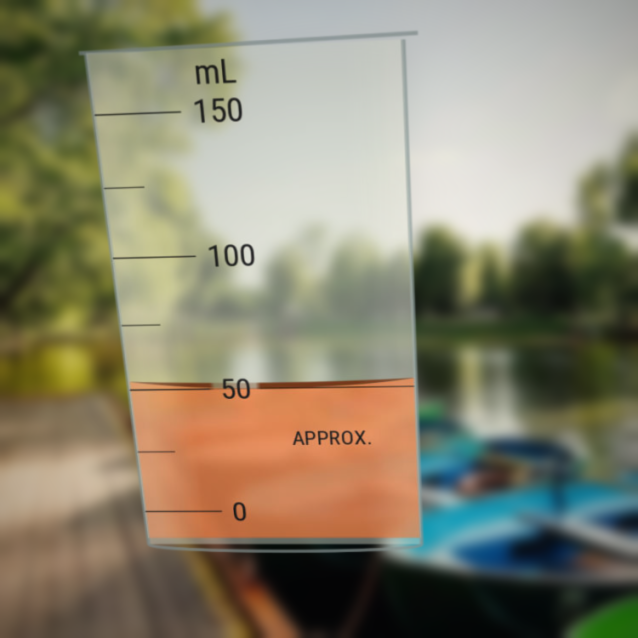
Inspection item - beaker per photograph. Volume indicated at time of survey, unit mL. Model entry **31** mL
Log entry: **50** mL
